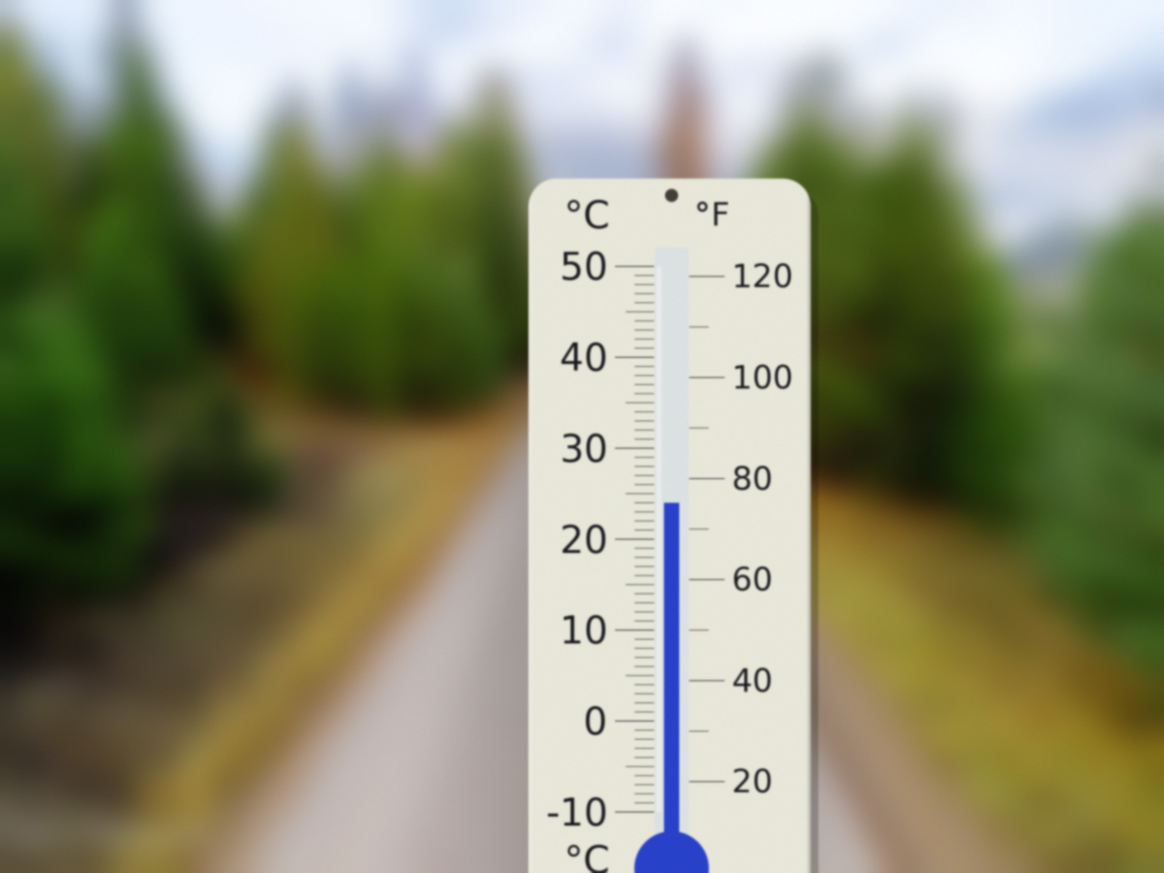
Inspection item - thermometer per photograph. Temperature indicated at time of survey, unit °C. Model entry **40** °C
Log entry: **24** °C
